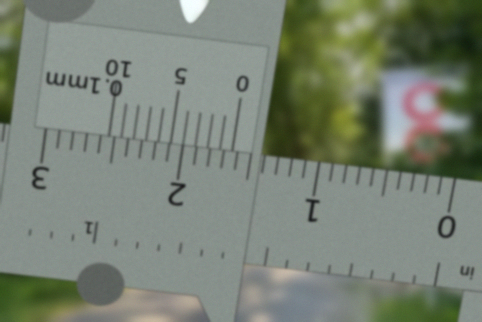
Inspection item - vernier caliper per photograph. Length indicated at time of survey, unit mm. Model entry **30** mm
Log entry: **16.4** mm
